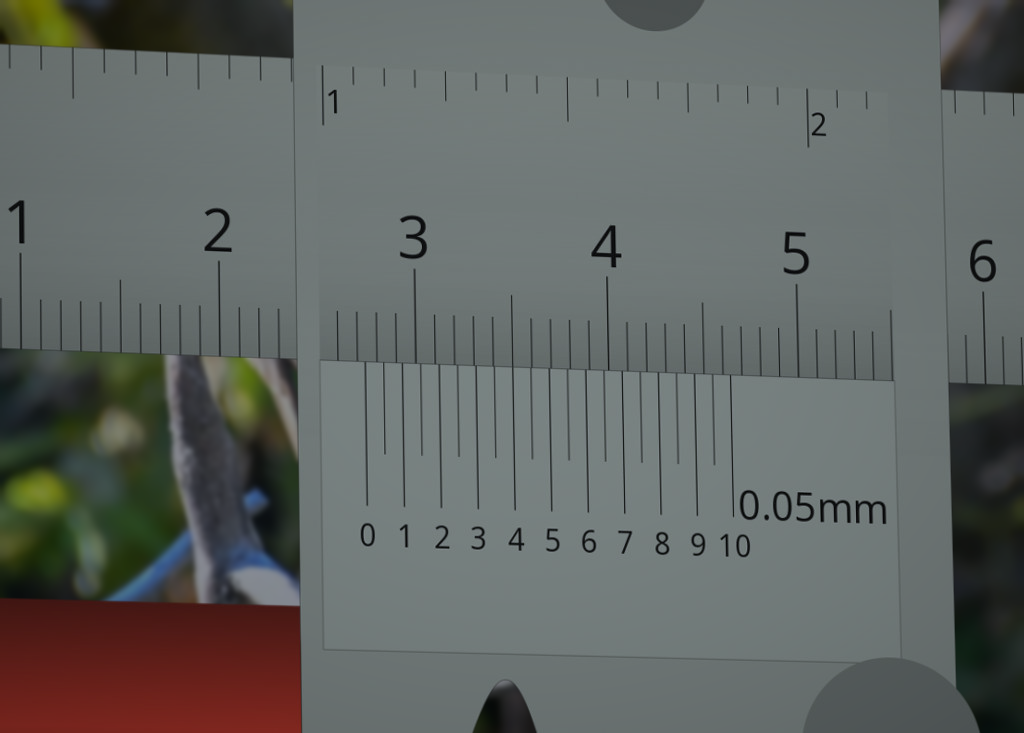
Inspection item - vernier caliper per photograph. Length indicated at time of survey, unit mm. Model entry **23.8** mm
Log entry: **27.4** mm
